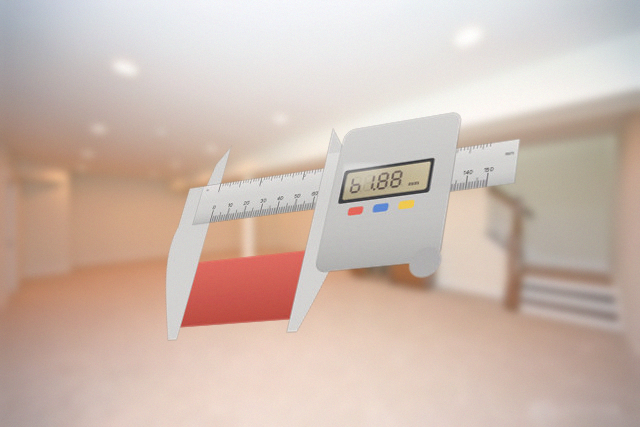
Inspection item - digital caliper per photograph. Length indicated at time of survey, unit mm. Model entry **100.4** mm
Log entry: **61.88** mm
